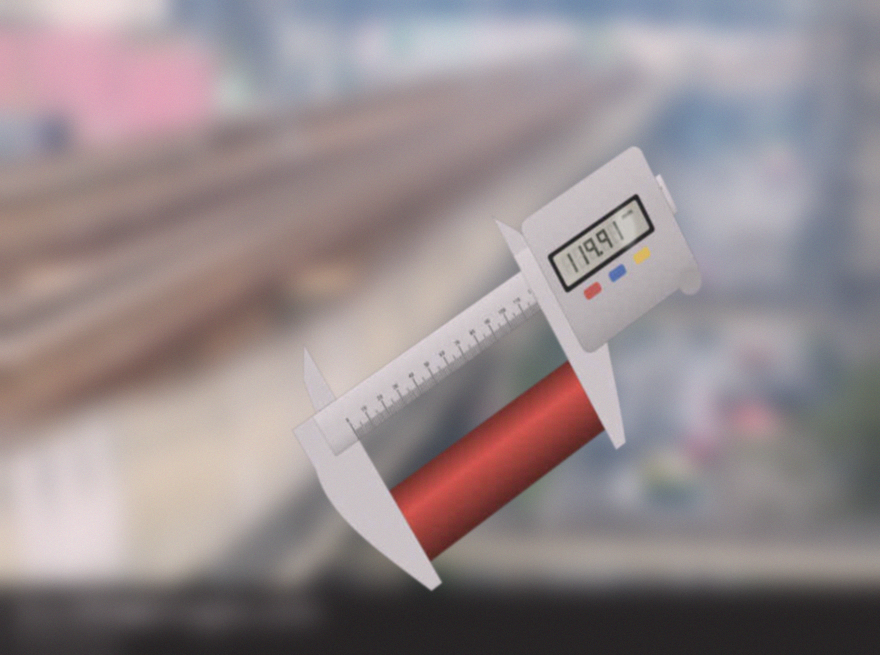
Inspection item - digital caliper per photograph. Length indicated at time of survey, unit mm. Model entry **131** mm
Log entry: **119.91** mm
